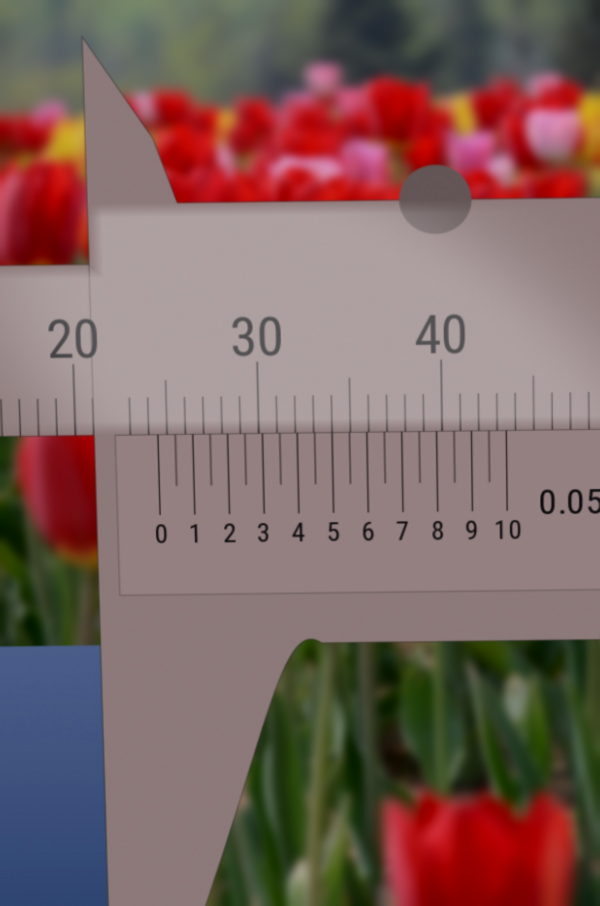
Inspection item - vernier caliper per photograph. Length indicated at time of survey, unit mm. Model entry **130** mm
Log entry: **24.5** mm
